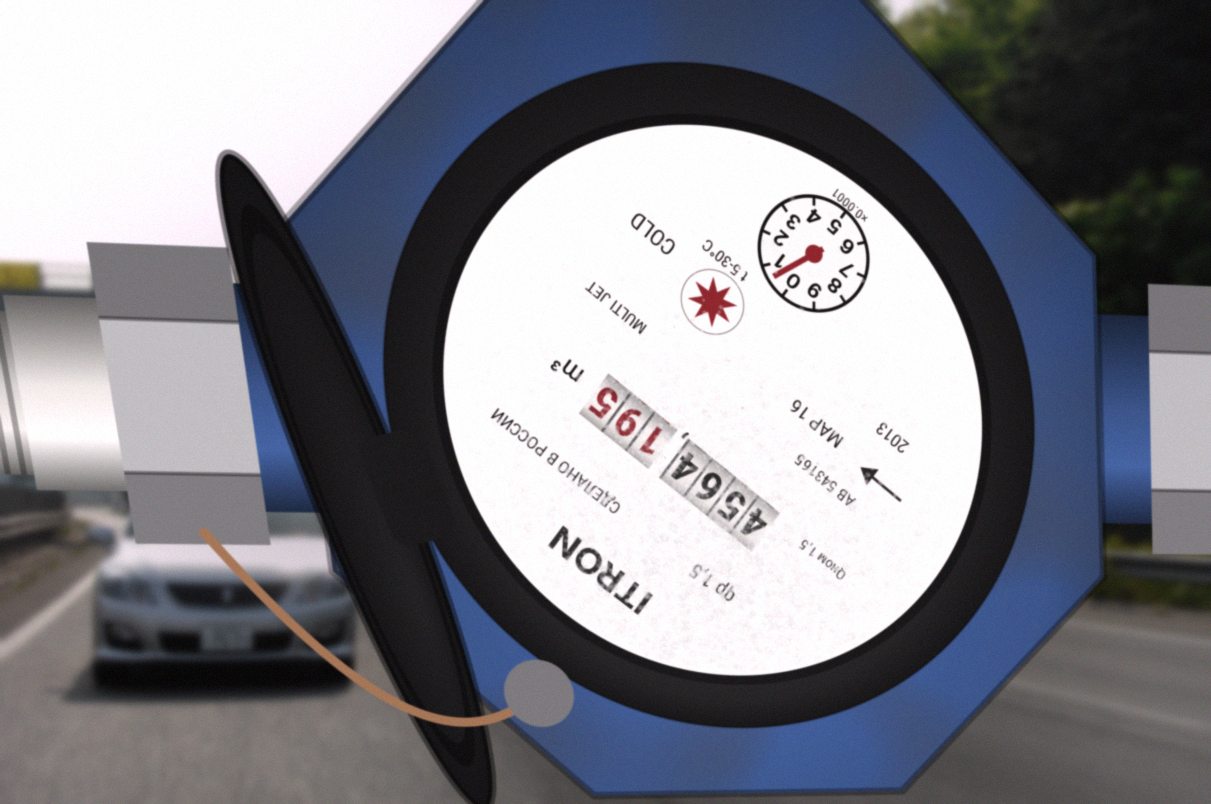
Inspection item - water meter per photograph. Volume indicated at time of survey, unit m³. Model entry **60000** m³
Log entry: **4564.1950** m³
